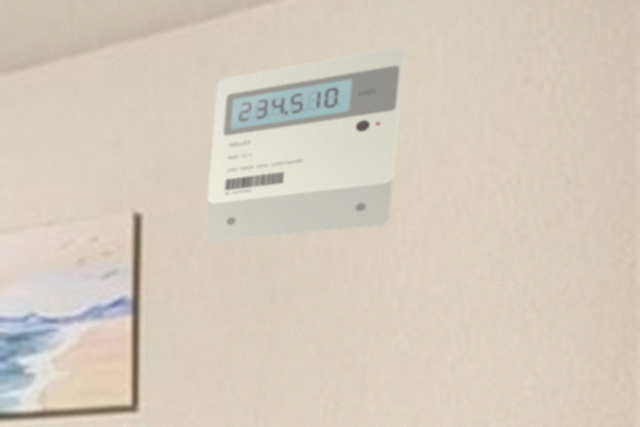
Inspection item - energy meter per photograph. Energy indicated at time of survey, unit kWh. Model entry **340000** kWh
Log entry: **234.510** kWh
